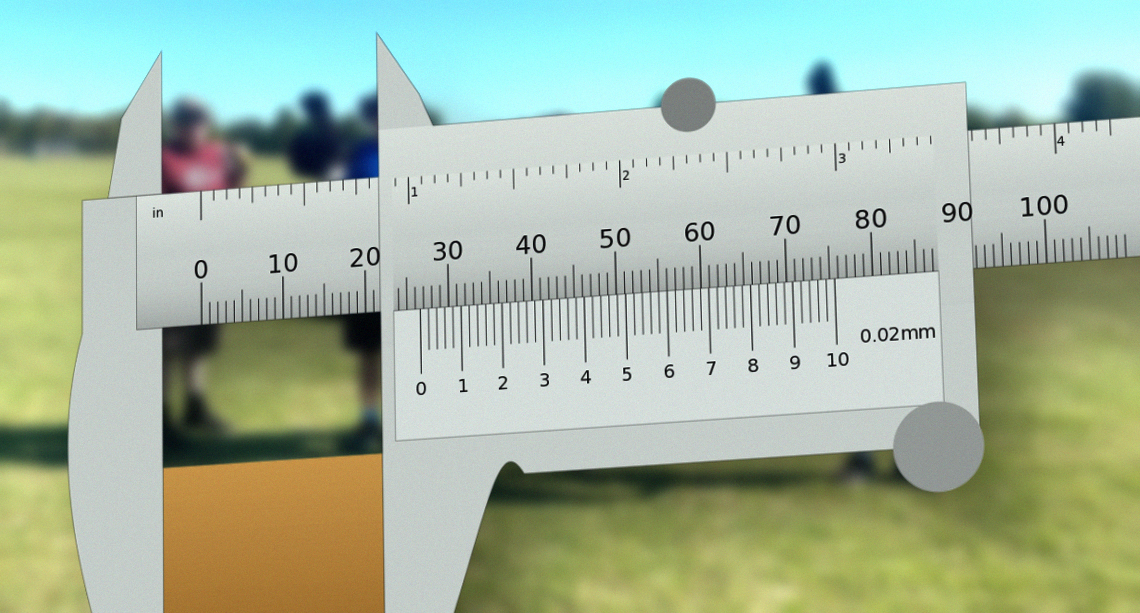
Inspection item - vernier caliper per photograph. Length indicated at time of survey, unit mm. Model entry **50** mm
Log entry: **26.6** mm
